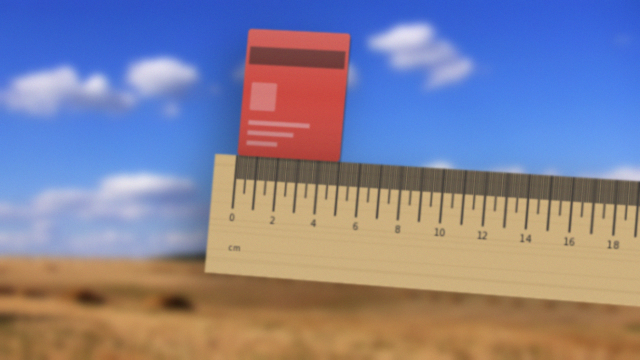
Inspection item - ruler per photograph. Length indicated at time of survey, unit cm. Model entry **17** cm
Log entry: **5** cm
